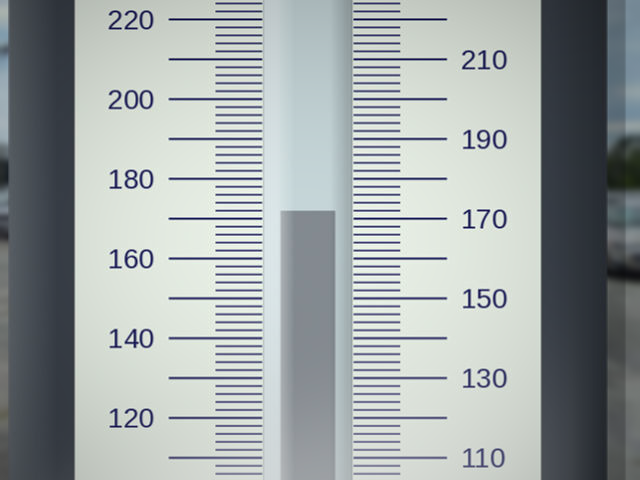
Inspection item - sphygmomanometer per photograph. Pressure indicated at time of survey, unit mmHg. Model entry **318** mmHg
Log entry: **172** mmHg
